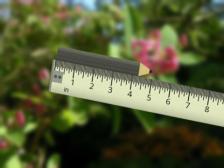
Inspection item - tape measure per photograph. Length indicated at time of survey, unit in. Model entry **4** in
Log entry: **5** in
